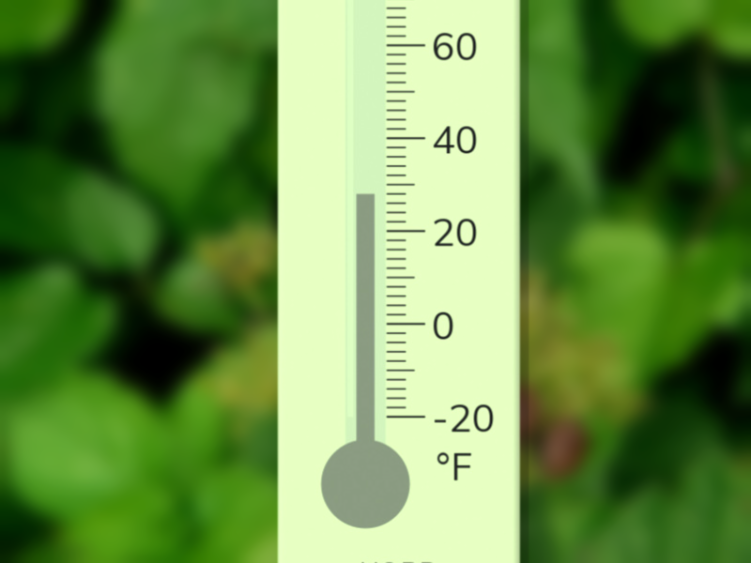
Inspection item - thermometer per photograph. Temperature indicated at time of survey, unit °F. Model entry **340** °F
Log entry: **28** °F
